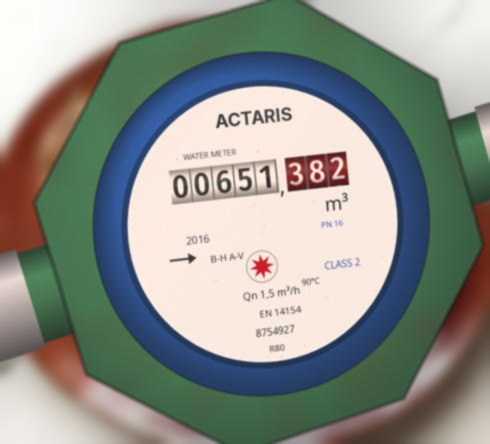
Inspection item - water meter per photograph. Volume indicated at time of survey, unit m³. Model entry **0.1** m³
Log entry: **651.382** m³
